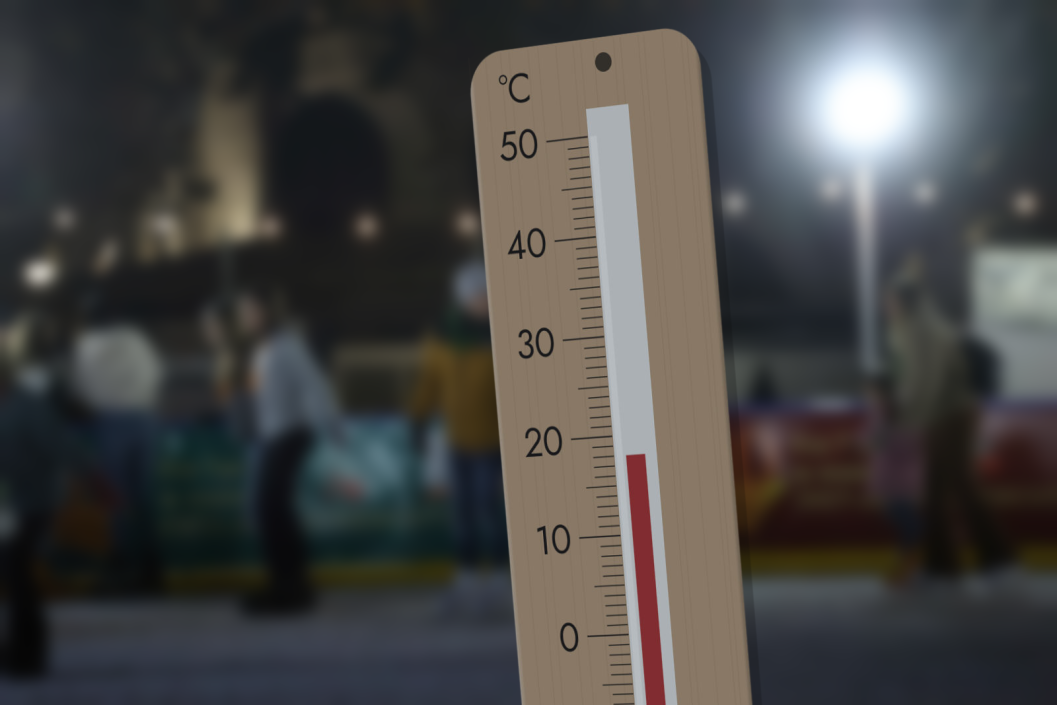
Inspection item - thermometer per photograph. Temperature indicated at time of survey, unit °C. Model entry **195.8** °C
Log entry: **18** °C
